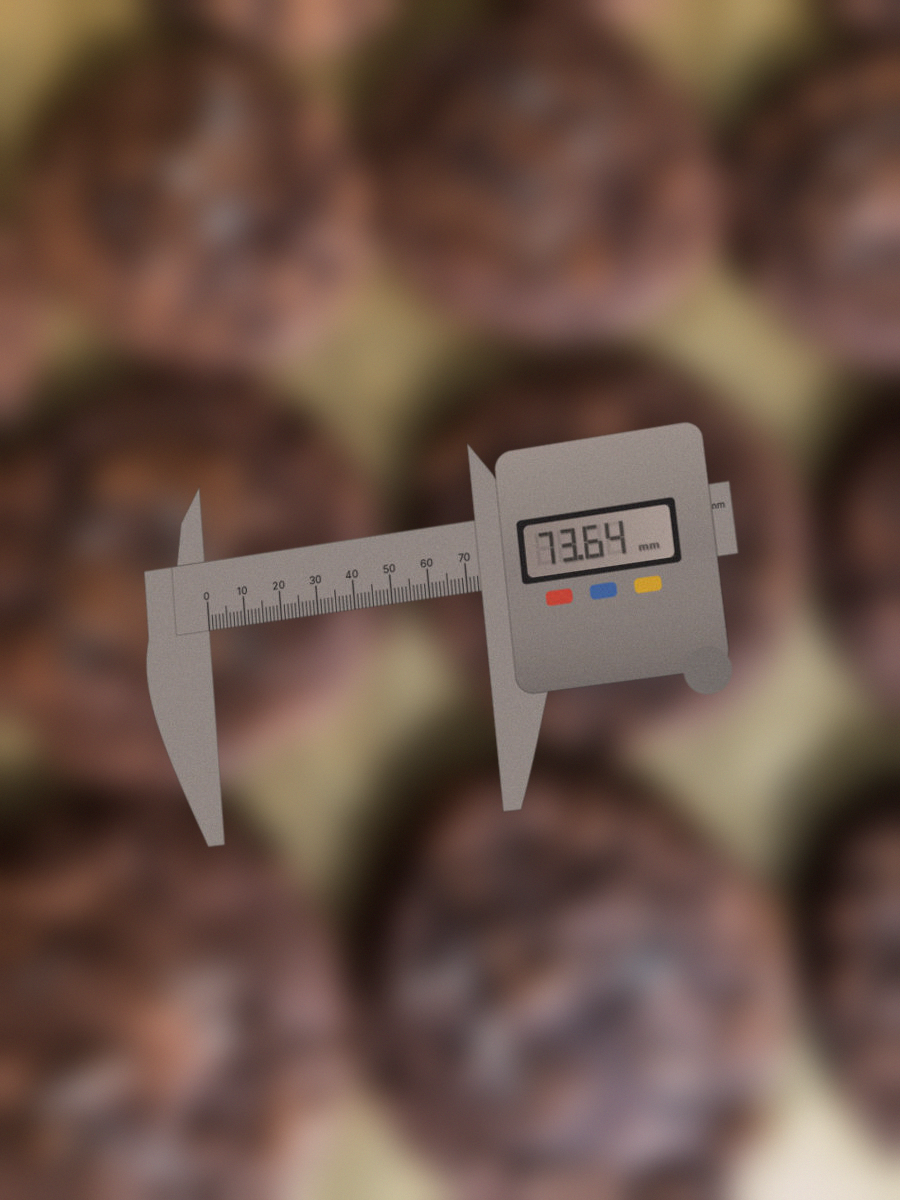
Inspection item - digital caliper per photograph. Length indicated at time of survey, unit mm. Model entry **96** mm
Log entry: **73.64** mm
